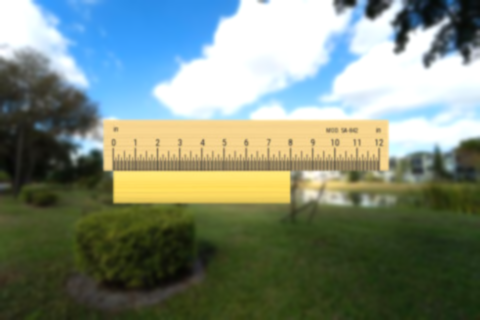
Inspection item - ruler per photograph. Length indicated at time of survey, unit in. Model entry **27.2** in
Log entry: **8** in
